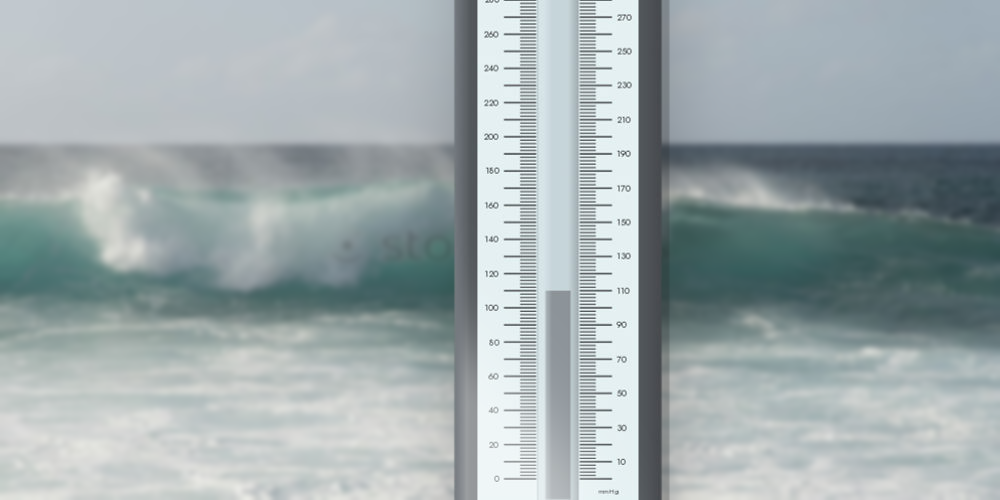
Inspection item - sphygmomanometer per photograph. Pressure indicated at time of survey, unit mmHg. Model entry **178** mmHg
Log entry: **110** mmHg
